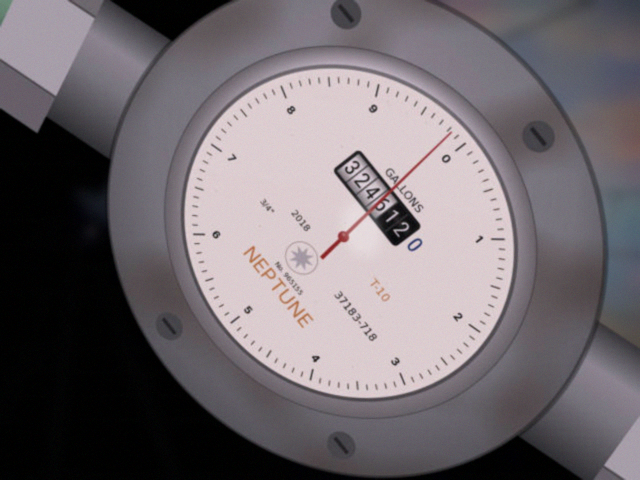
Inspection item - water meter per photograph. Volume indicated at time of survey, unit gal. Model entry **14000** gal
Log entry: **3246119.8** gal
